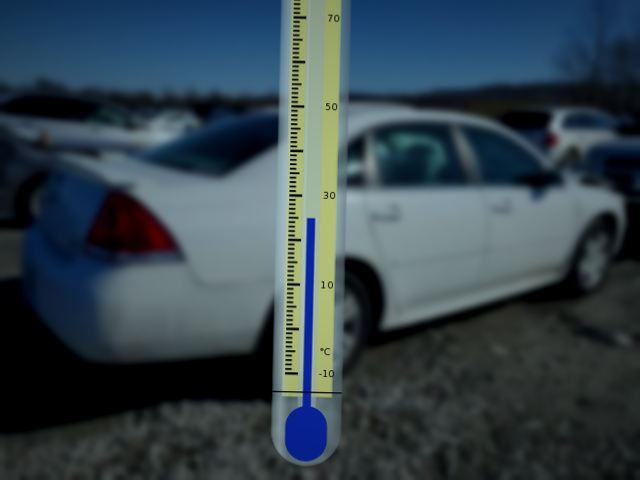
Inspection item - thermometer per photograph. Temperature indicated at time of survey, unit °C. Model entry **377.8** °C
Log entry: **25** °C
